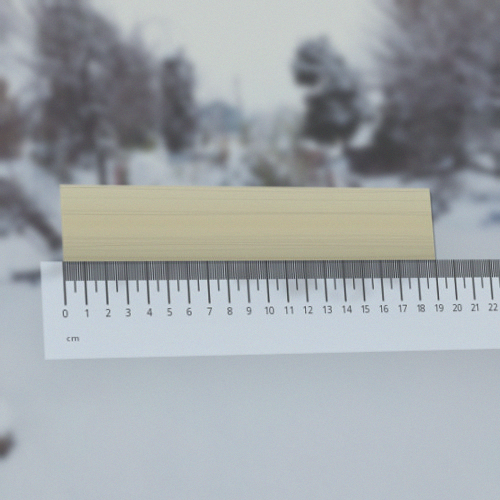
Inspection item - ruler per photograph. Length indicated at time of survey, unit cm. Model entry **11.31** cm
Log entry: **19** cm
